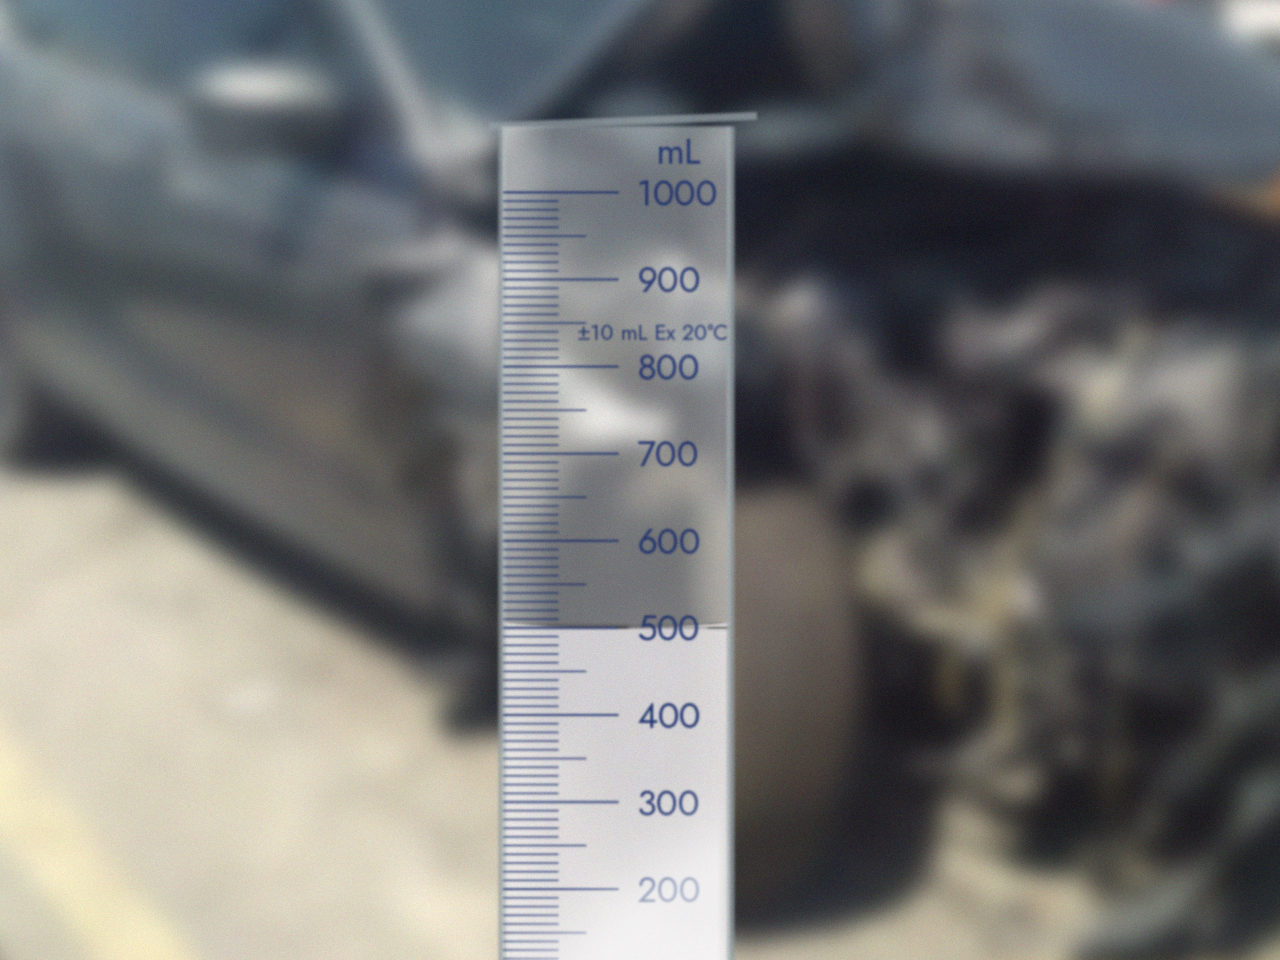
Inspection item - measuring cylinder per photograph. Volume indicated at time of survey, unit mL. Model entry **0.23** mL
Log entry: **500** mL
